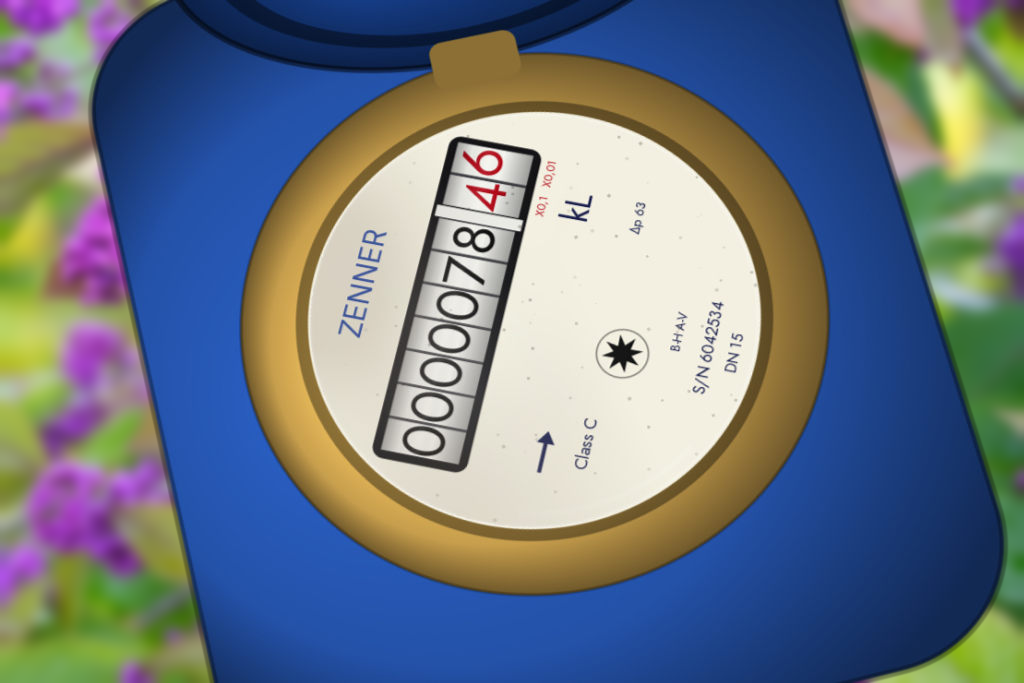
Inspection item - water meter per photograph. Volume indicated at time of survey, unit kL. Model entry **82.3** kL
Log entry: **78.46** kL
